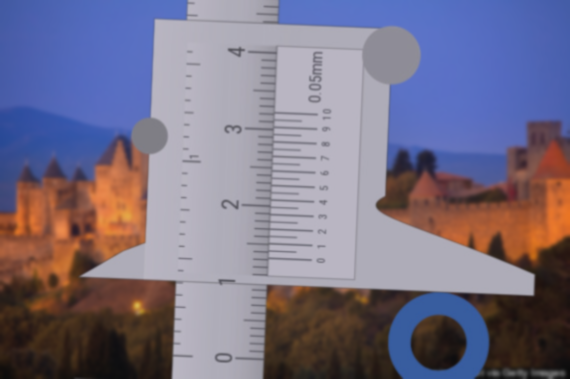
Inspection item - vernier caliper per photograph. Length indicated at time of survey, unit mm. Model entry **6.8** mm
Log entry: **13.2** mm
